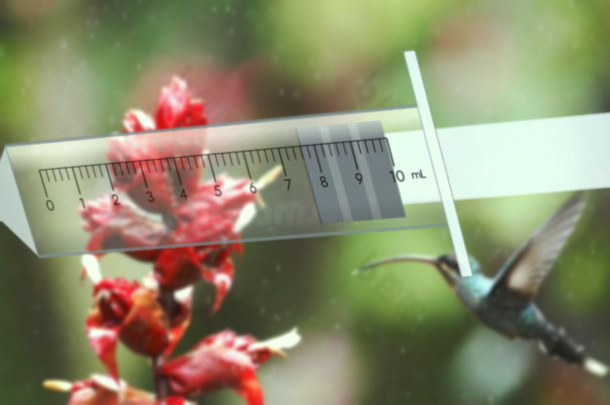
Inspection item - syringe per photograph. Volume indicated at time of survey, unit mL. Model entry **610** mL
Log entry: **7.6** mL
